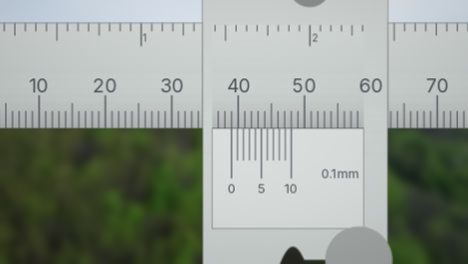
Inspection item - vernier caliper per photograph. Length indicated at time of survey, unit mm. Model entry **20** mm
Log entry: **39.0** mm
